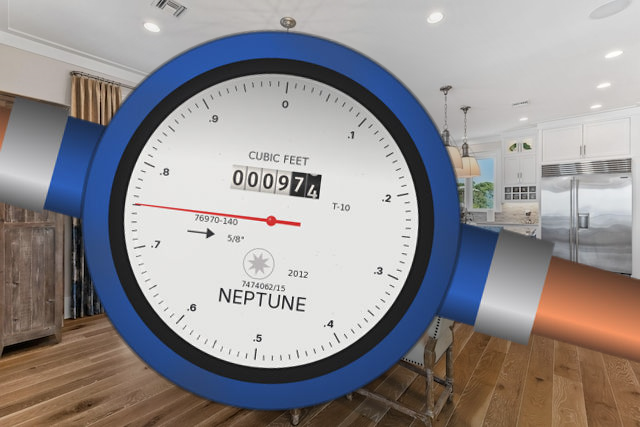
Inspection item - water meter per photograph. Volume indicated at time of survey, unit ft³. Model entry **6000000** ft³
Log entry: **973.75** ft³
